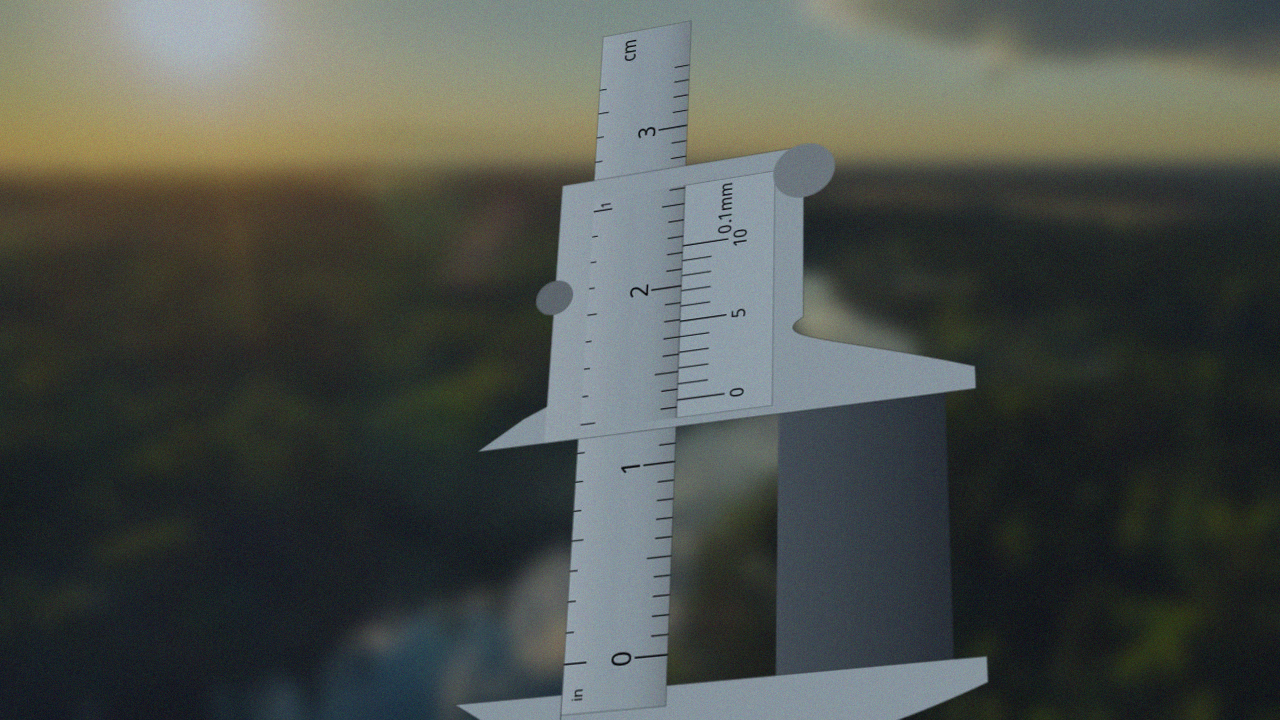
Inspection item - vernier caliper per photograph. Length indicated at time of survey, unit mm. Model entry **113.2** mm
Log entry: **13.4** mm
